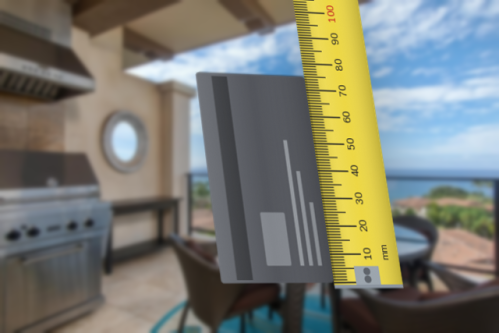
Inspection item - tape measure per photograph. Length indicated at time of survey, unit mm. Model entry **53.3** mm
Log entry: **75** mm
